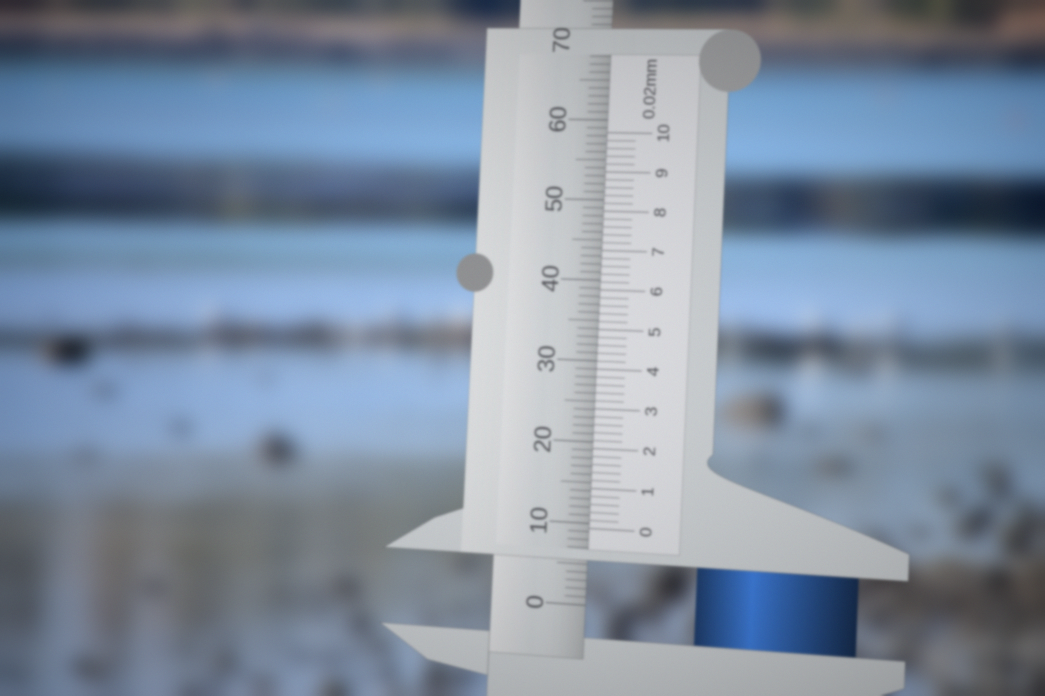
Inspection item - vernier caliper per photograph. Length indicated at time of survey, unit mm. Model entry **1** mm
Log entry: **9.4** mm
